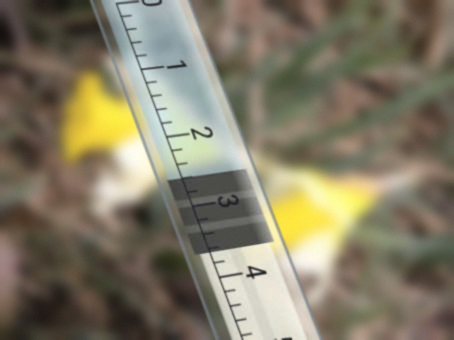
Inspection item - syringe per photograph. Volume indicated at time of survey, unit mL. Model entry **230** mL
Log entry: **2.6** mL
